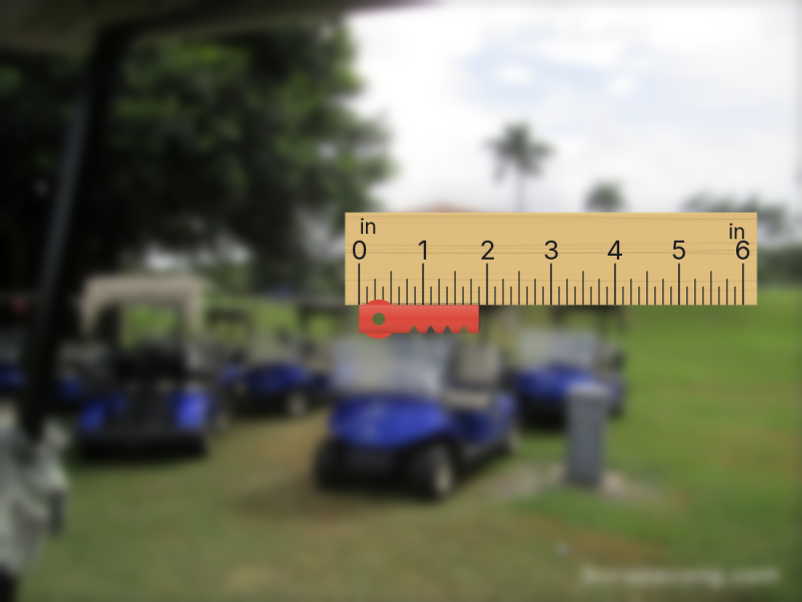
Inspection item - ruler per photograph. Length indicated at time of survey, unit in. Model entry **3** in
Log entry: **1.875** in
